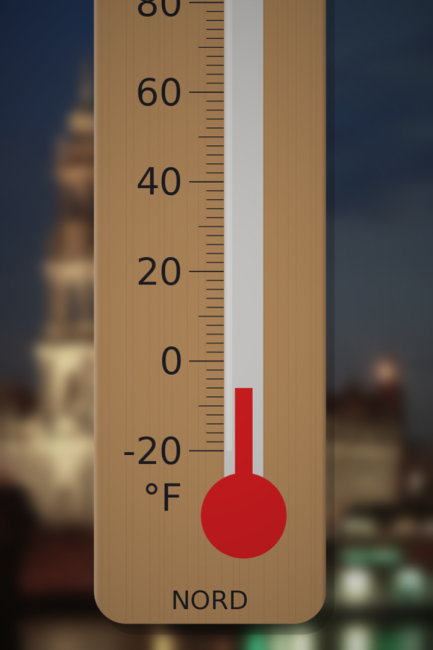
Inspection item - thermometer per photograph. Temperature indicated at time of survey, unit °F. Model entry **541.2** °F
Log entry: **-6** °F
